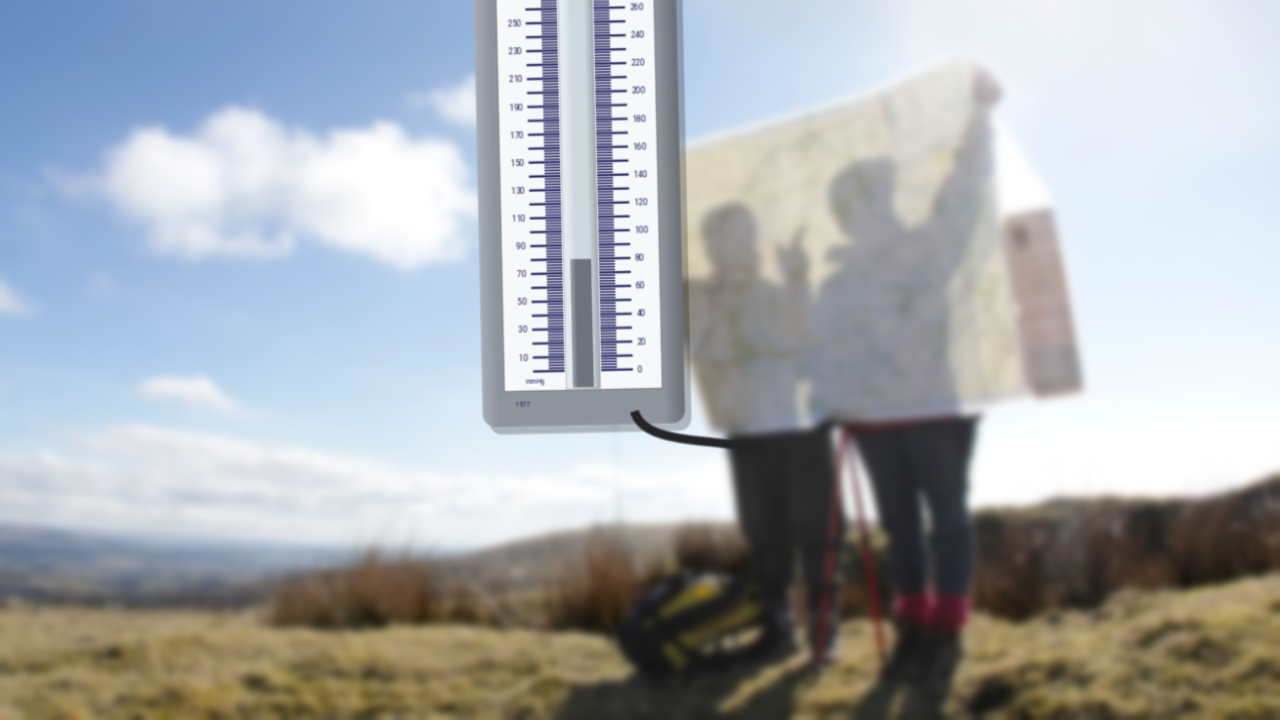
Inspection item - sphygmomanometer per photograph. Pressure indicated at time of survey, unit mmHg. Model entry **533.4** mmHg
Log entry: **80** mmHg
